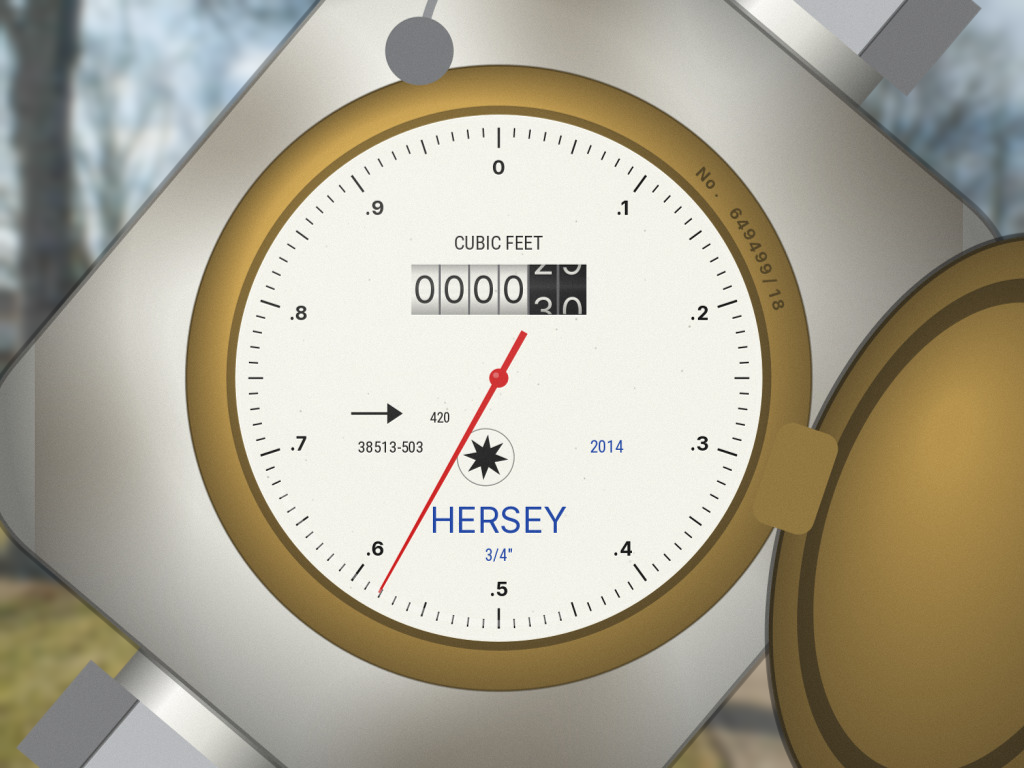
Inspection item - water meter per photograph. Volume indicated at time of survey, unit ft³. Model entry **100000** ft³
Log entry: **29.58** ft³
